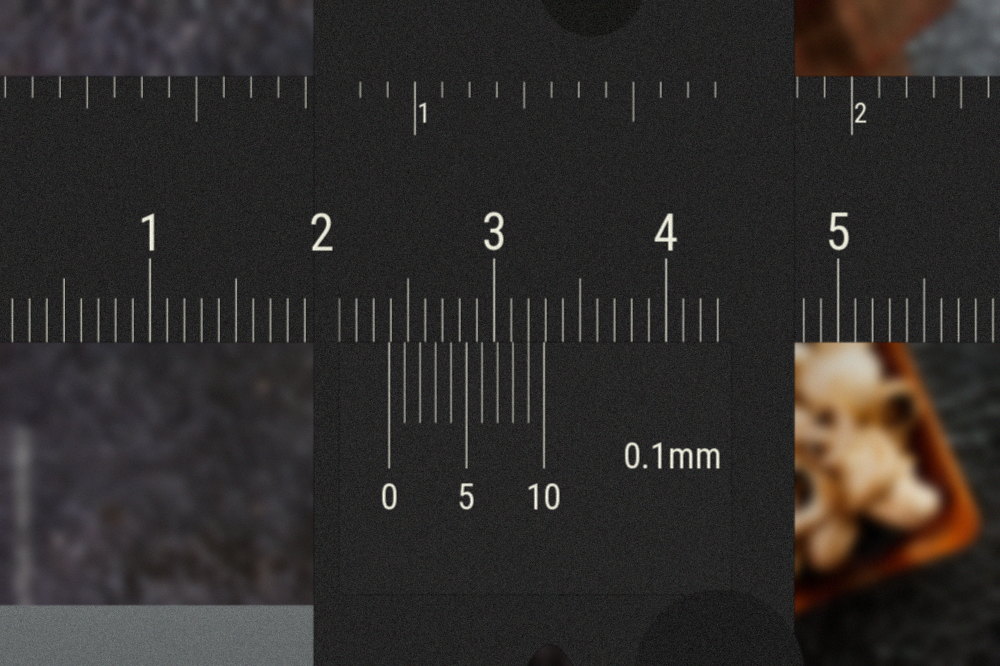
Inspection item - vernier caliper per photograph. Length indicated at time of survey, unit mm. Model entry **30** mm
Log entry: **23.9** mm
